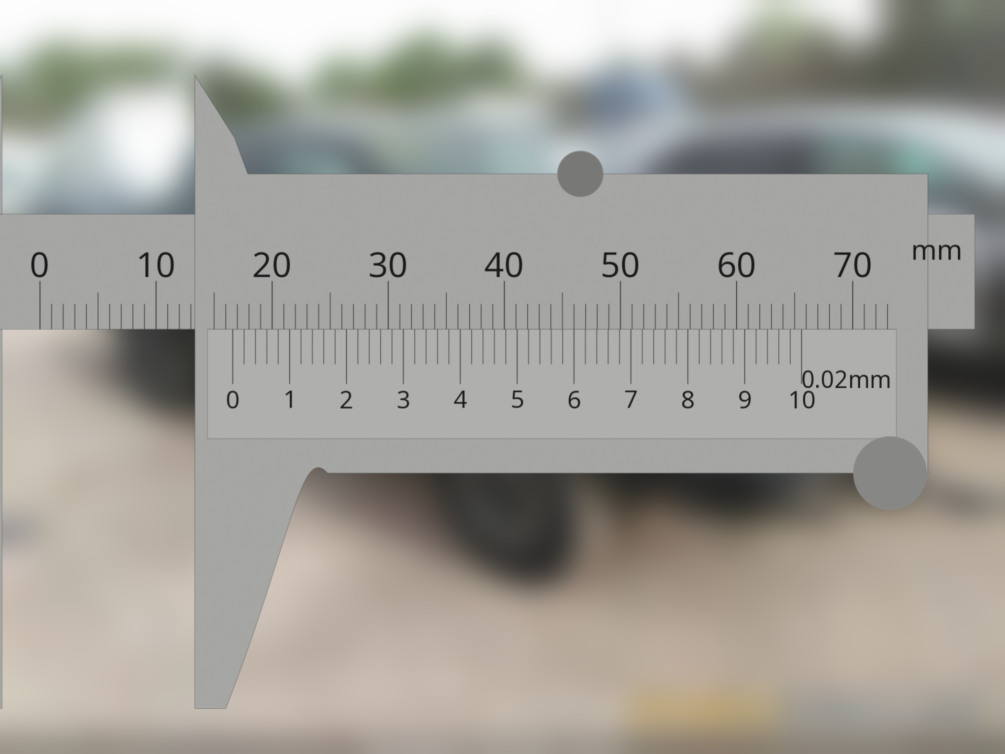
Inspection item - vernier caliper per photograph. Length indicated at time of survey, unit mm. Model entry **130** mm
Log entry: **16.6** mm
